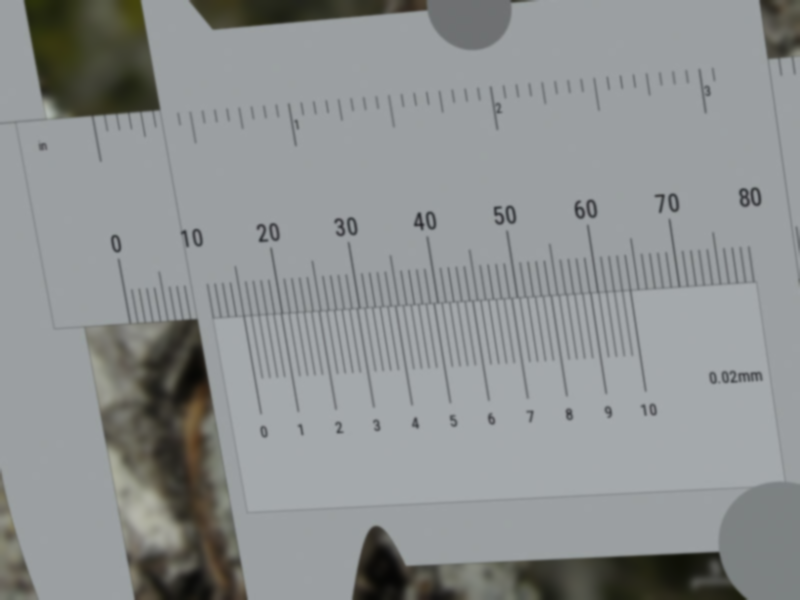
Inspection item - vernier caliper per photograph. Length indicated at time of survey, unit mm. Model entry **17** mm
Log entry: **15.0** mm
